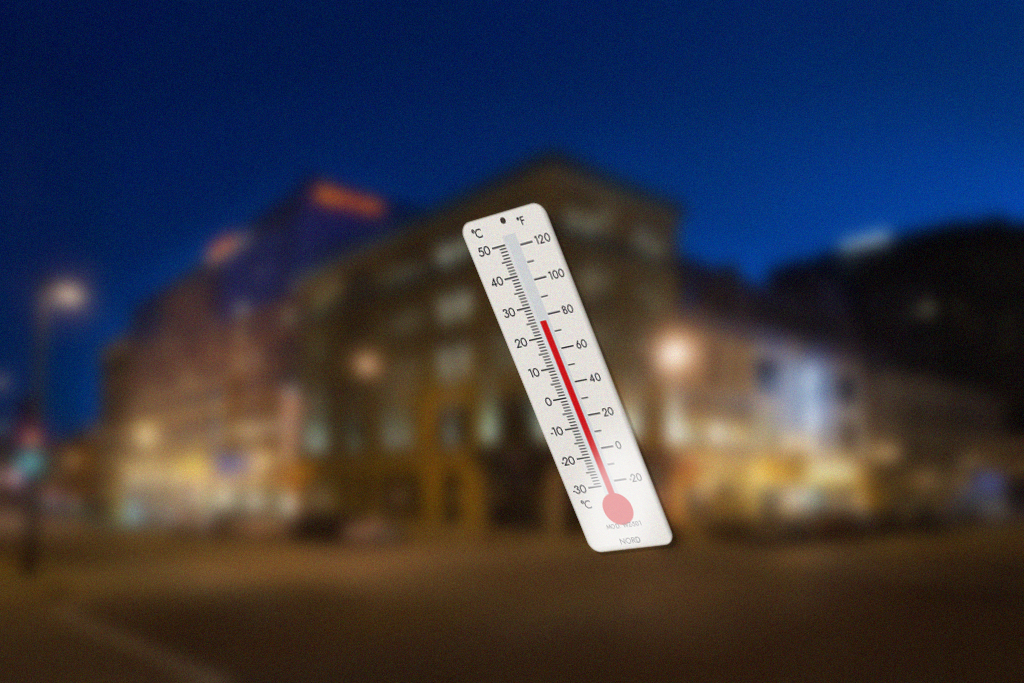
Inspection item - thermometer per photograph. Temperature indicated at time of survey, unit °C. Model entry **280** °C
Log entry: **25** °C
